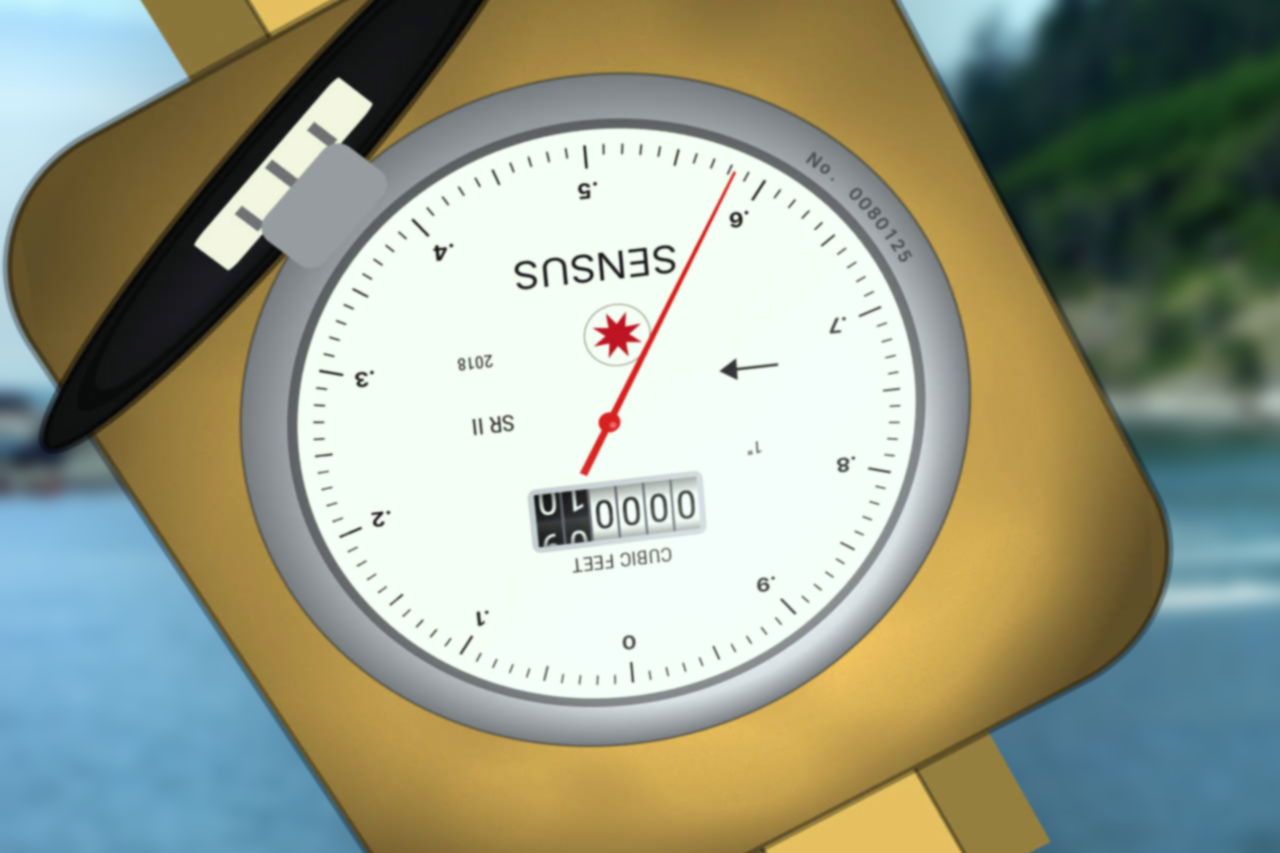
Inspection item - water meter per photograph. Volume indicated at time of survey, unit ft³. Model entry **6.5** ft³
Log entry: **9.58** ft³
